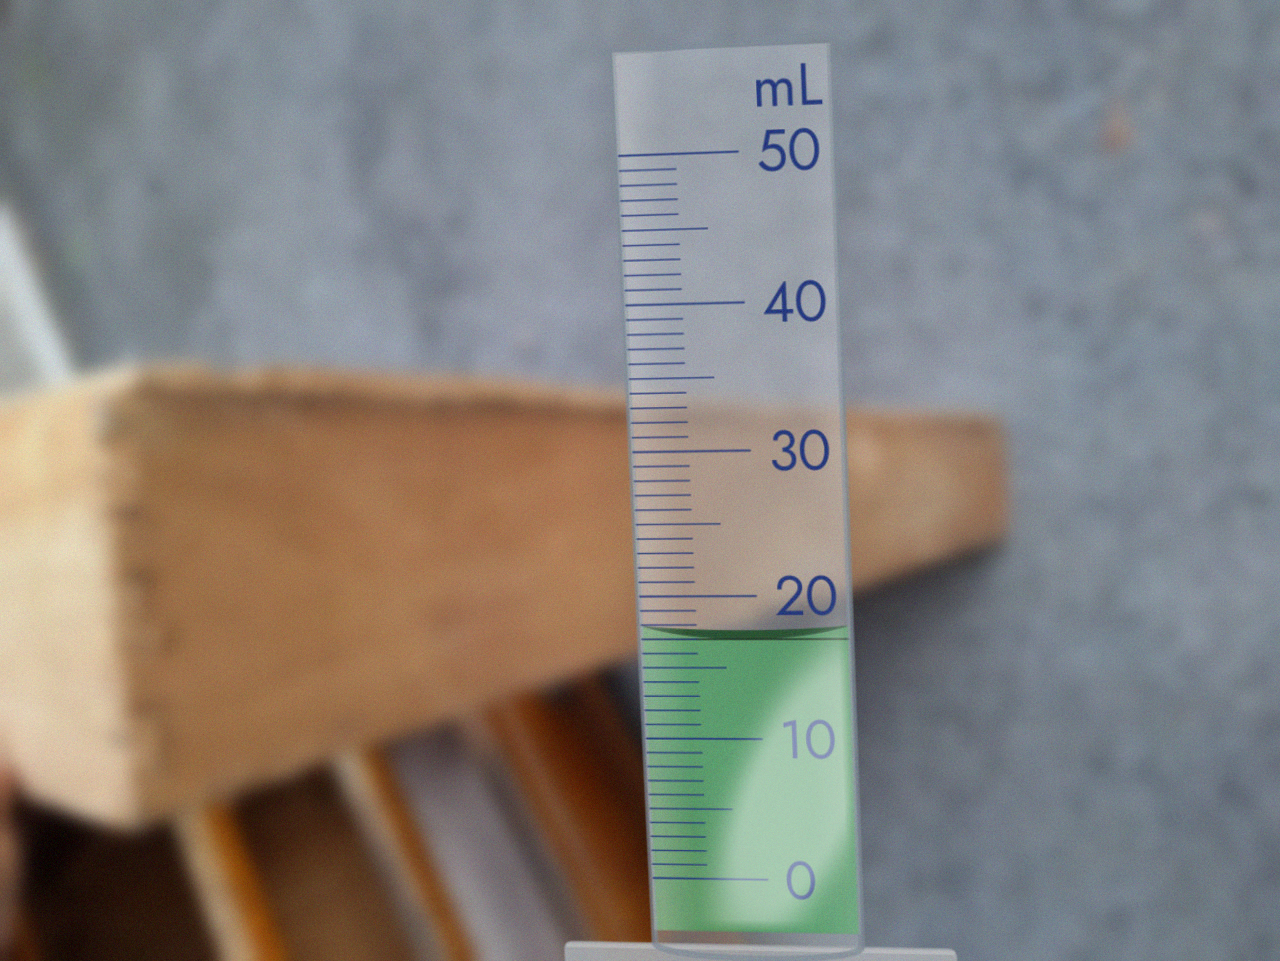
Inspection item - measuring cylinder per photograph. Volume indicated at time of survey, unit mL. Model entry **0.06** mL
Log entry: **17** mL
